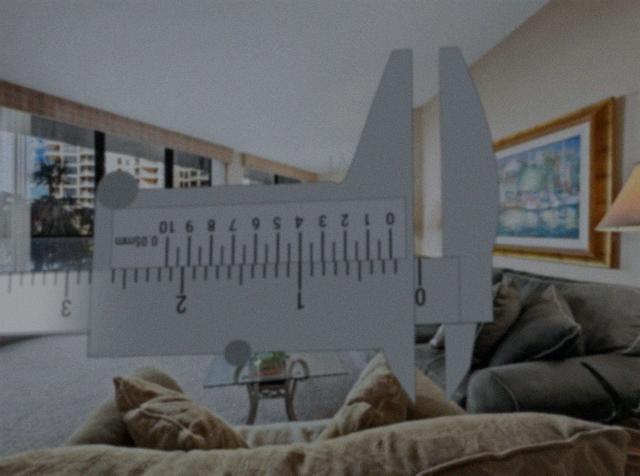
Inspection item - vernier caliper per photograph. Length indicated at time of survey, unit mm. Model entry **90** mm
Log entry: **2.4** mm
